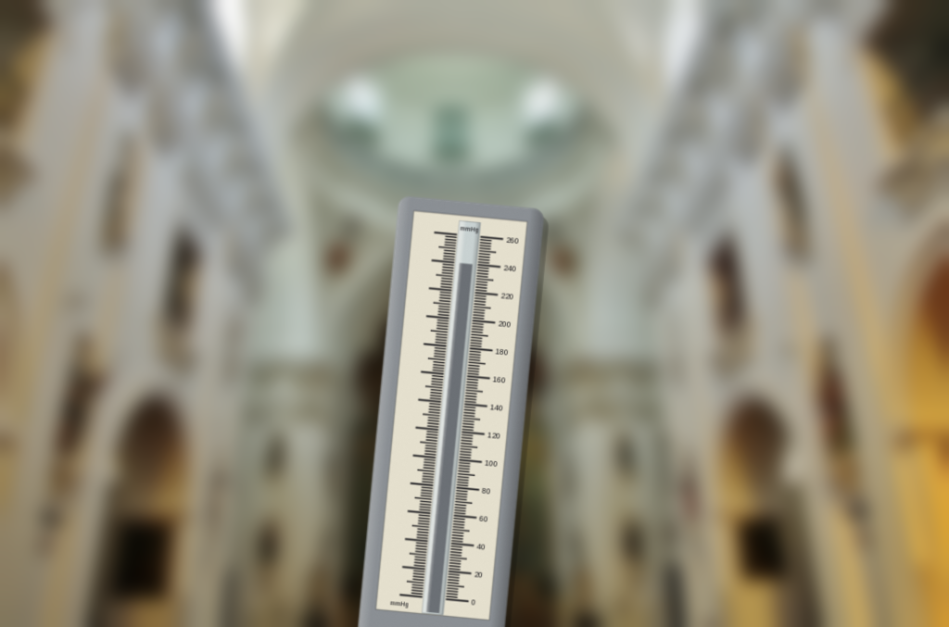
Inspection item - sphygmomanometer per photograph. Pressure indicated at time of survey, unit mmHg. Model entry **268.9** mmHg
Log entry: **240** mmHg
